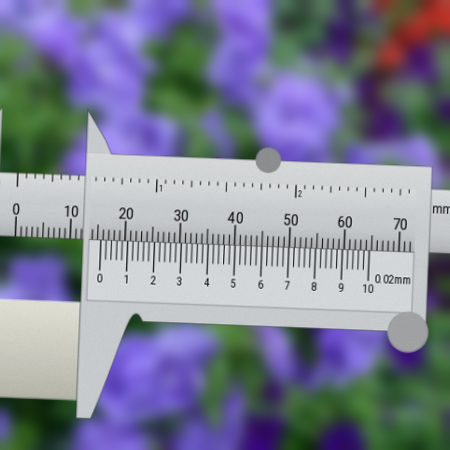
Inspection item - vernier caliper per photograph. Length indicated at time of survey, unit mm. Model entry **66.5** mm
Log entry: **15.6** mm
